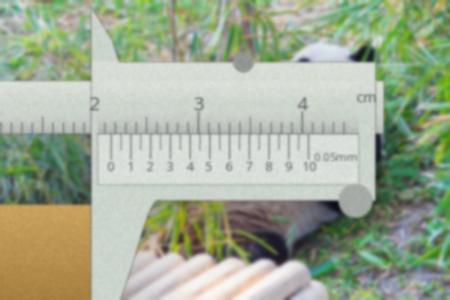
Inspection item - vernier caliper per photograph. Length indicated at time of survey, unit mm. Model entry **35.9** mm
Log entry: **21.6** mm
